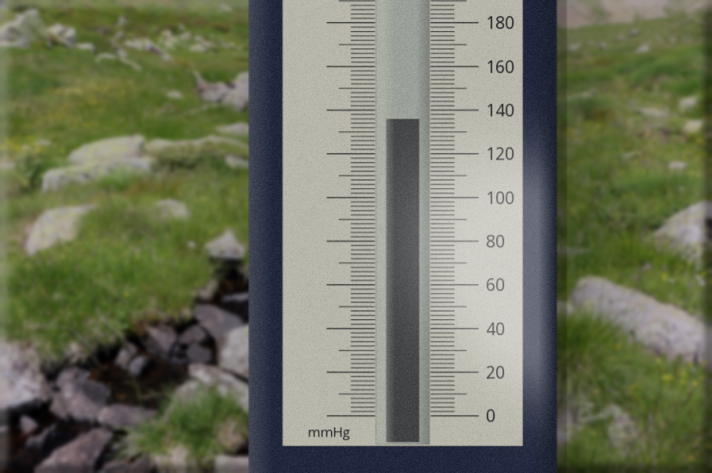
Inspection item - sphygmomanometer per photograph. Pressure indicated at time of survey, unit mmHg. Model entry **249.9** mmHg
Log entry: **136** mmHg
